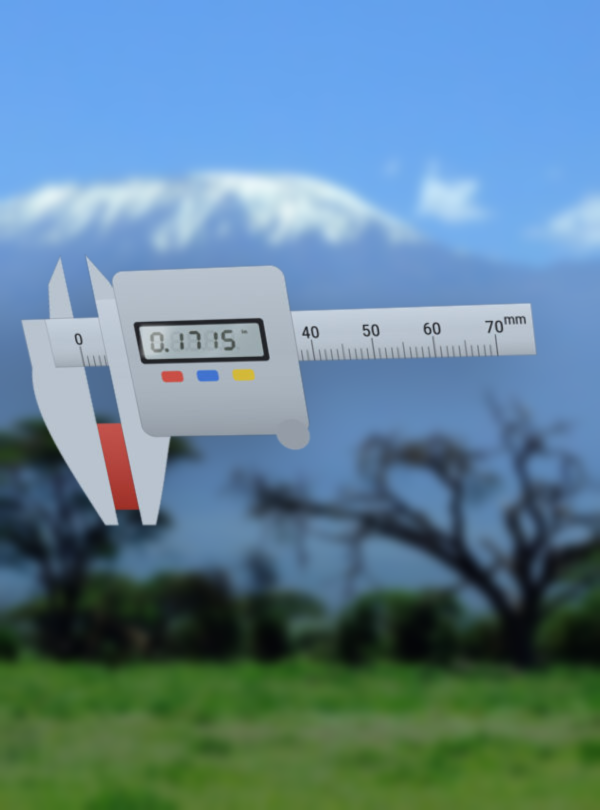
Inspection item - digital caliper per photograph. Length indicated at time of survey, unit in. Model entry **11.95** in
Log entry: **0.1715** in
